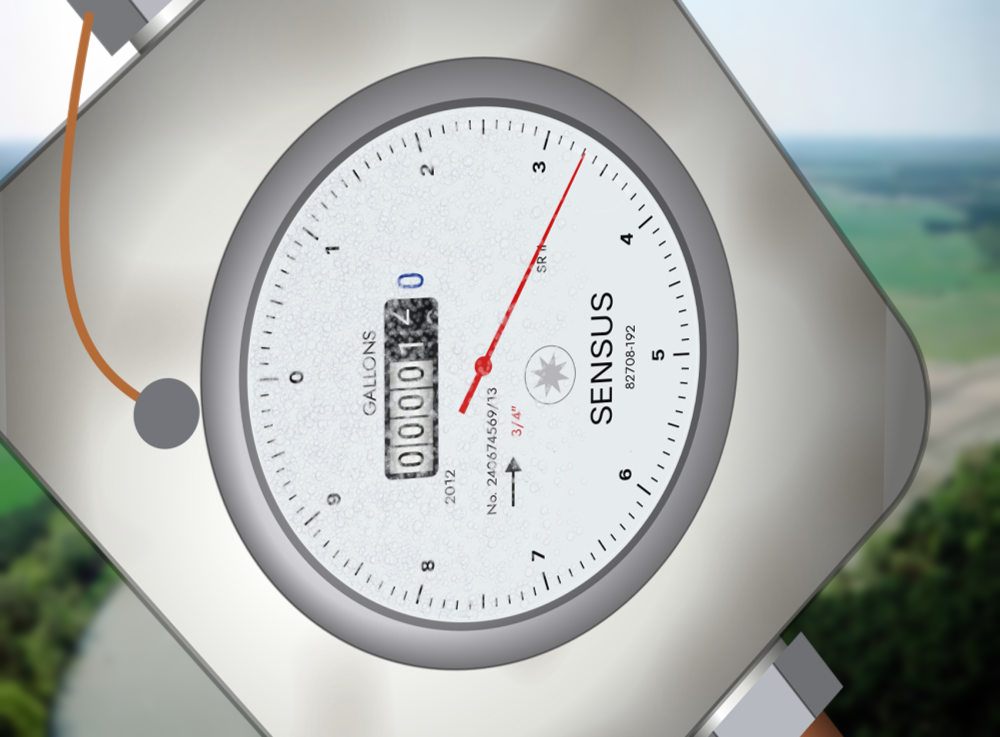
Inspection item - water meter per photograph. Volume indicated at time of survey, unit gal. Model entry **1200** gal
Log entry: **123.3** gal
